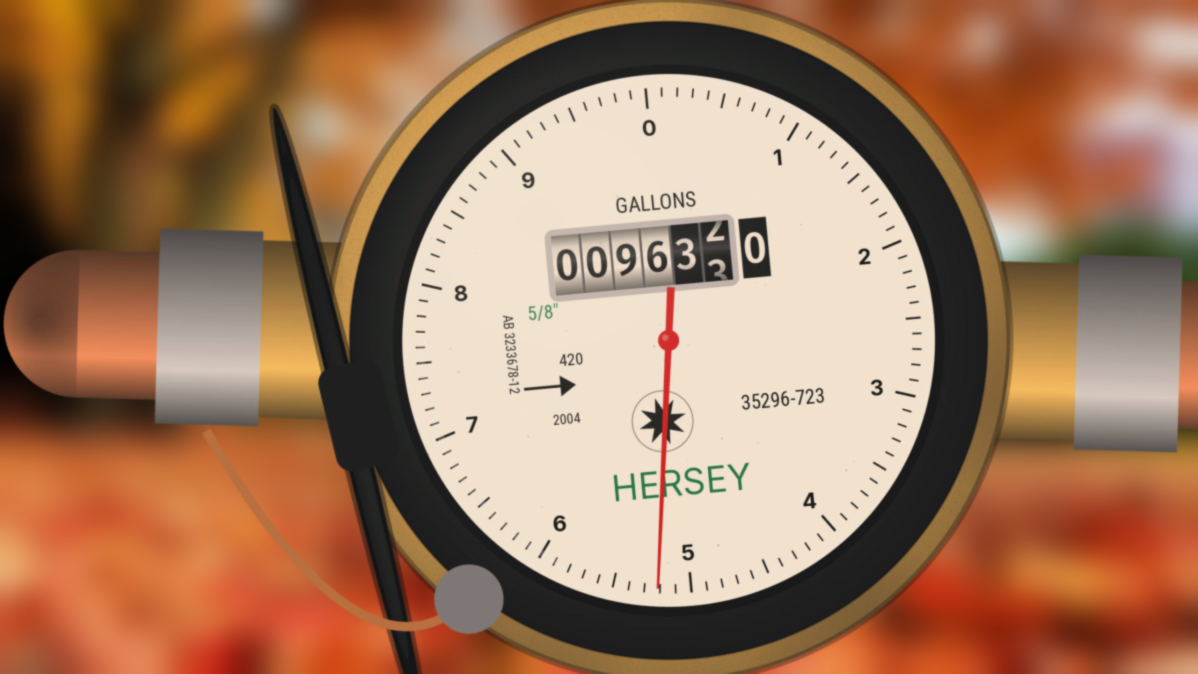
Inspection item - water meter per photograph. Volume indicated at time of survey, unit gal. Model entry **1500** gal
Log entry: **96325.2** gal
